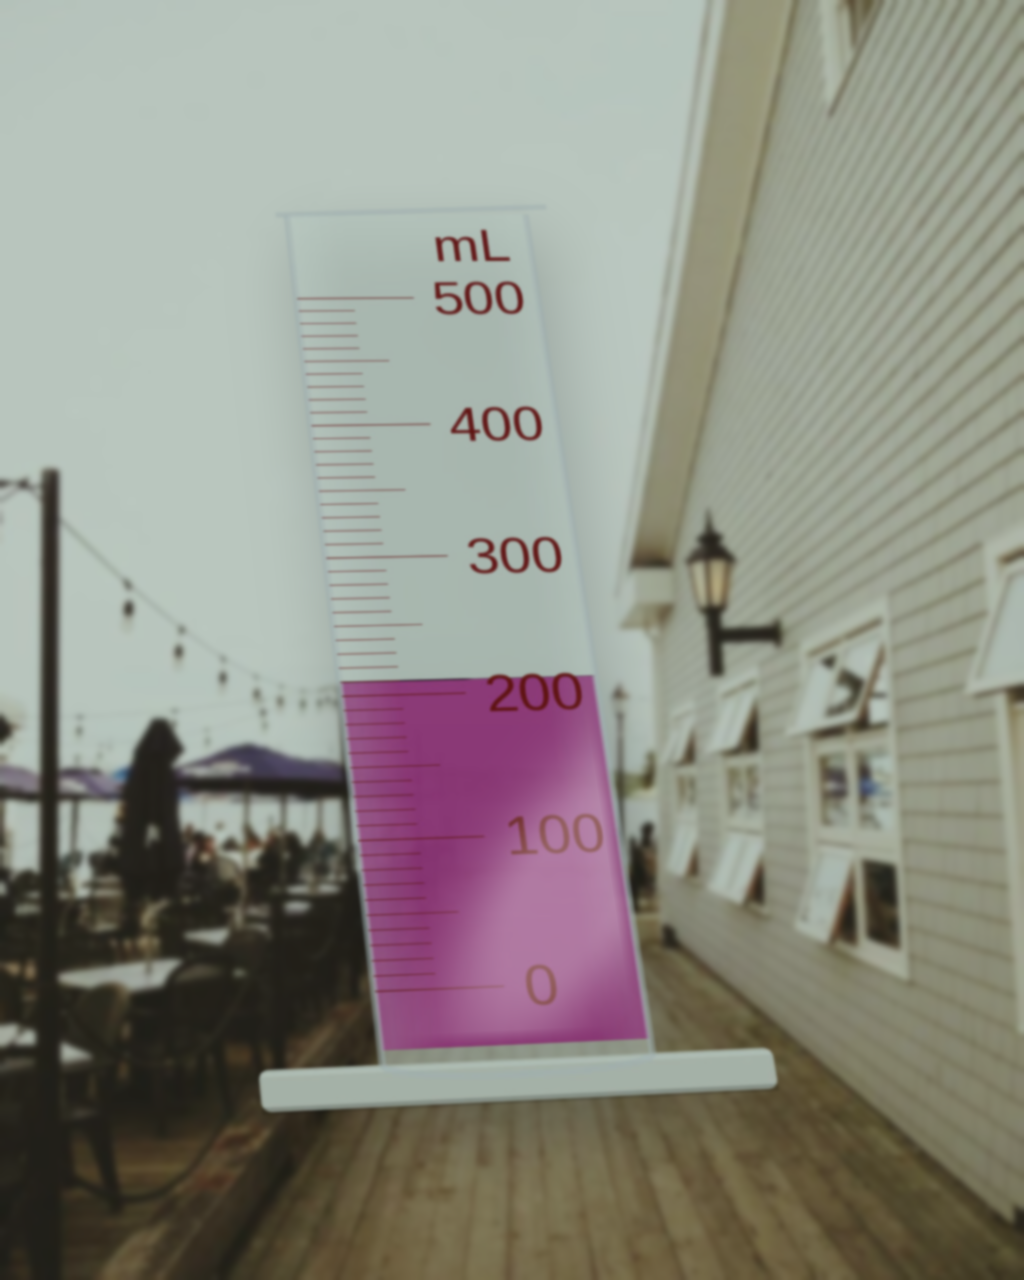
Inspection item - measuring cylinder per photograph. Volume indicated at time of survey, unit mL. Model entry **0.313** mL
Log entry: **210** mL
